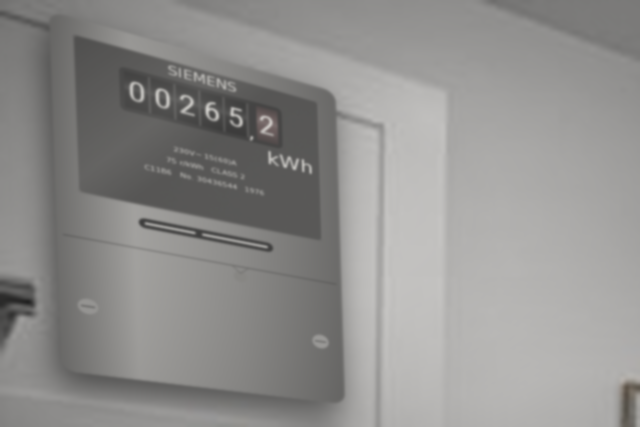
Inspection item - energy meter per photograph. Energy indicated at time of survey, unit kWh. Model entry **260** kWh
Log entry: **265.2** kWh
